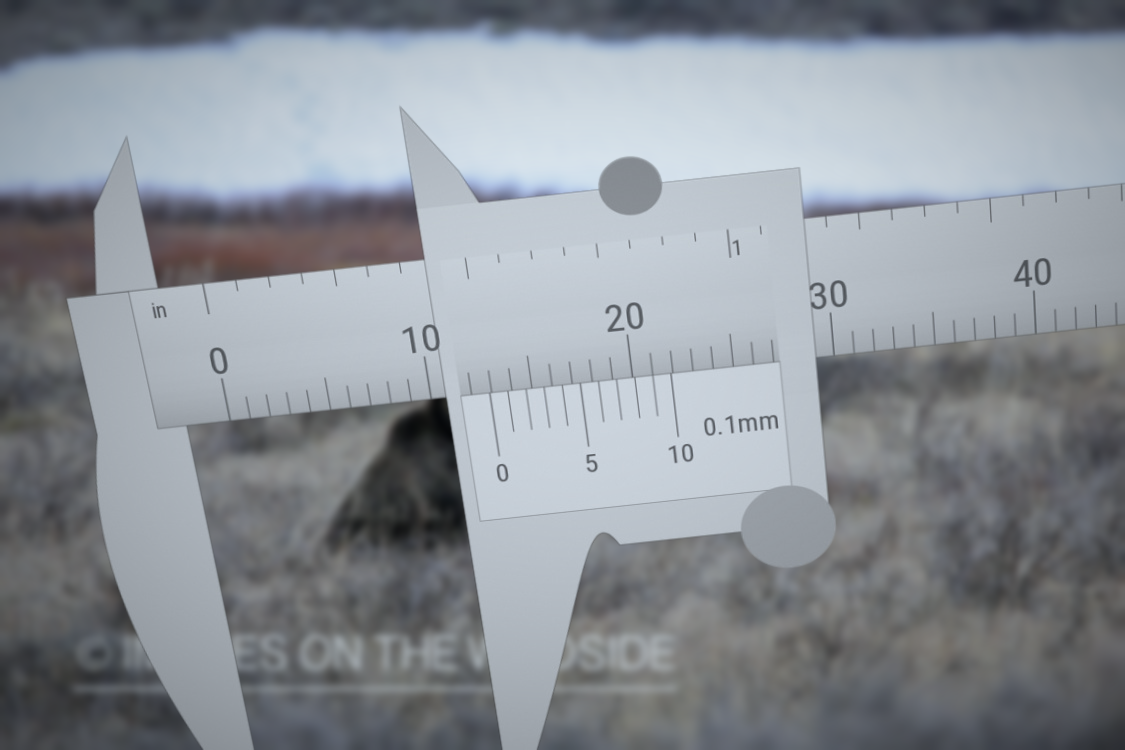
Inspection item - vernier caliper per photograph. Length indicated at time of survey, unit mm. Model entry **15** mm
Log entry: **12.9** mm
